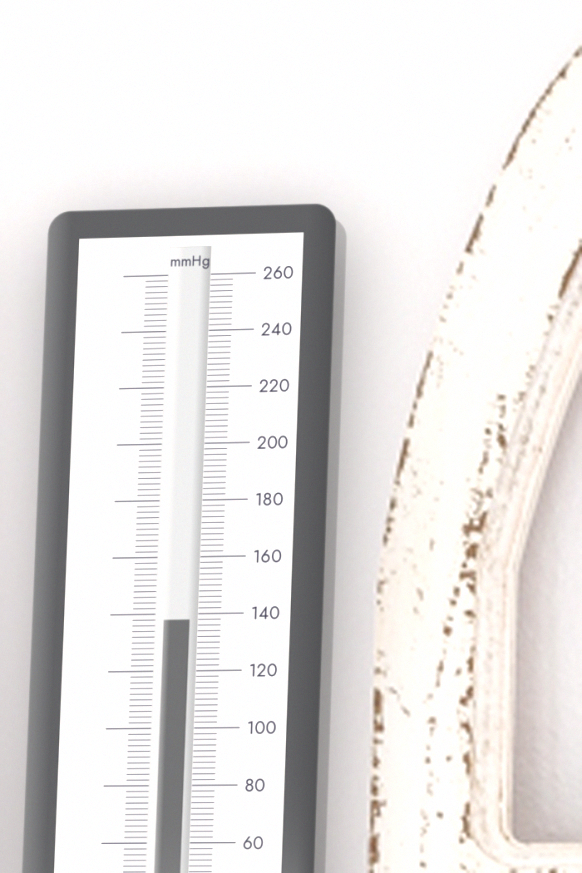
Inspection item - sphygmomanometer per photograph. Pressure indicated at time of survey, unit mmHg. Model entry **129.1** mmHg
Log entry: **138** mmHg
